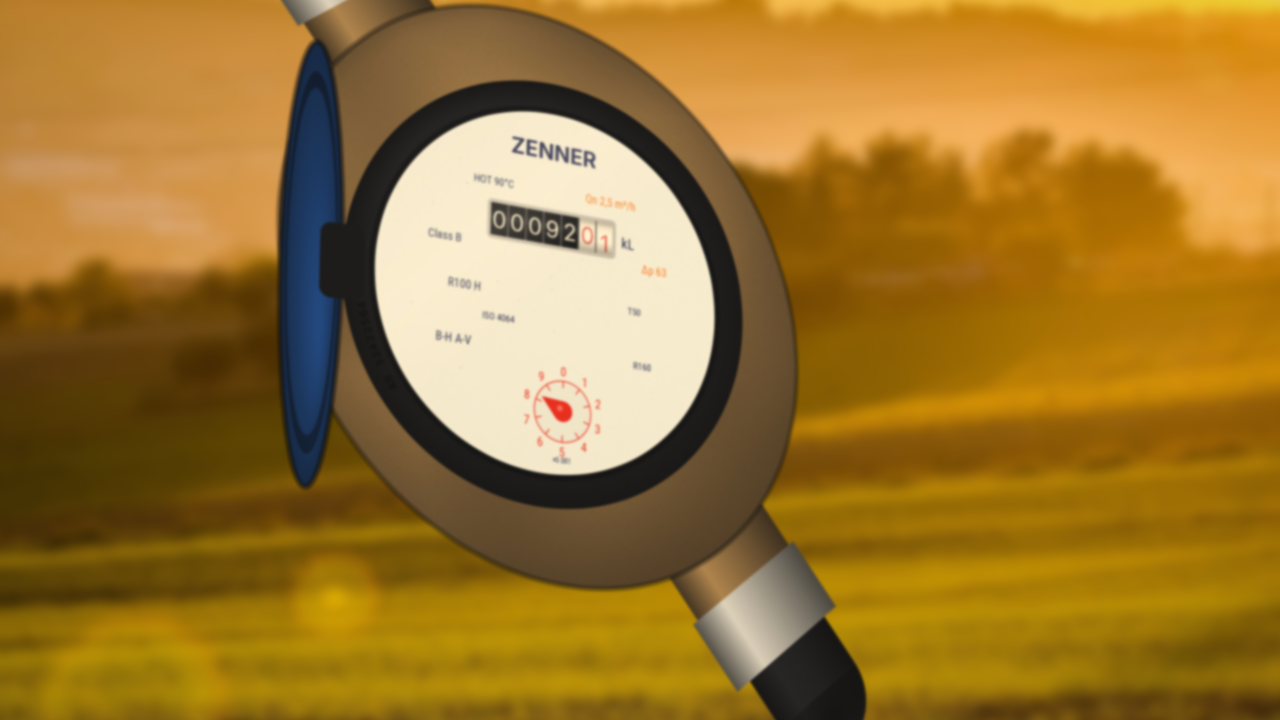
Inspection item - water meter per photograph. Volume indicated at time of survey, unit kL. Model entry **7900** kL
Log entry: **92.008** kL
